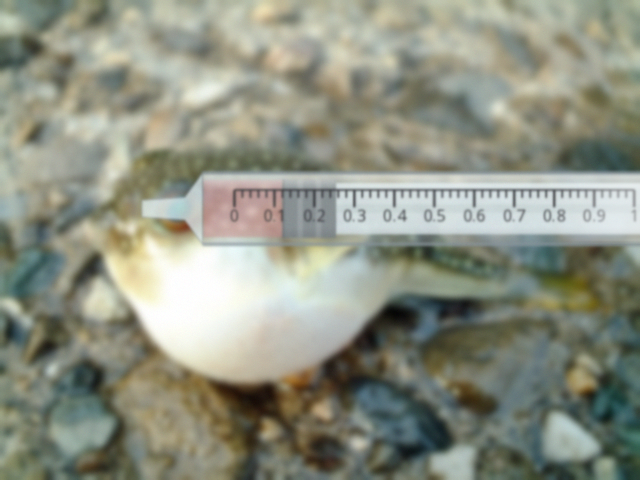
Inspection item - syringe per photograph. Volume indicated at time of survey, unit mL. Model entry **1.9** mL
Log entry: **0.12** mL
